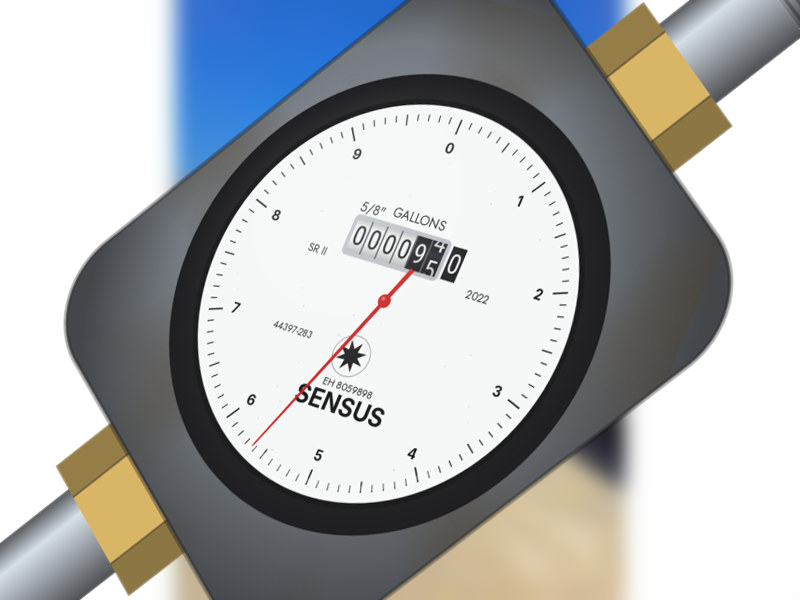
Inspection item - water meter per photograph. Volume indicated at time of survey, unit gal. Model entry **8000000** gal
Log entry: **945.6** gal
